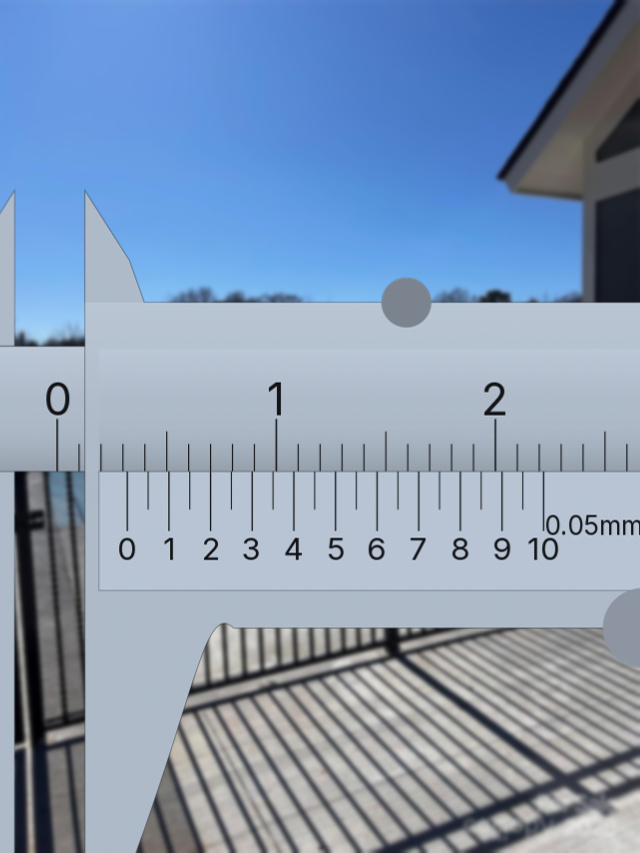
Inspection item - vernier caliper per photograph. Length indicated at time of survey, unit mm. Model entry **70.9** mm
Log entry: **3.20** mm
